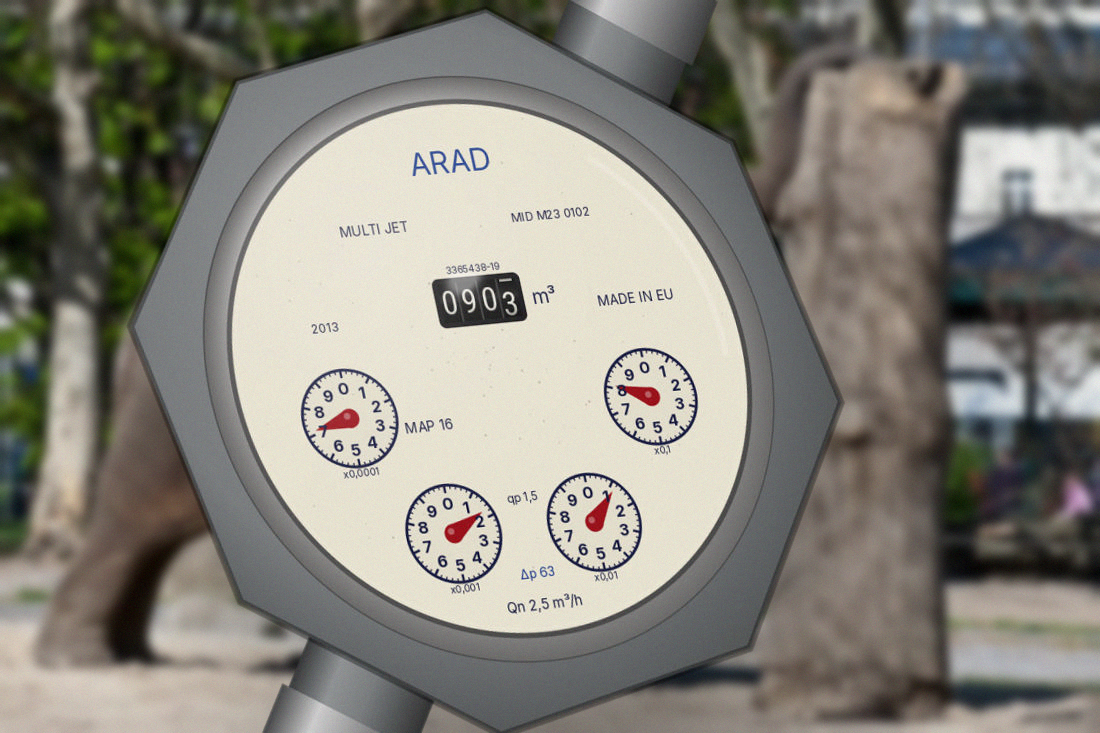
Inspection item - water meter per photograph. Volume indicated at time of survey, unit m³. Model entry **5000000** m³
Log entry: **902.8117** m³
